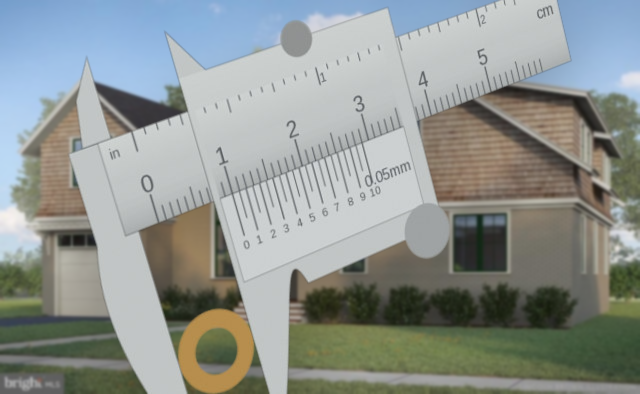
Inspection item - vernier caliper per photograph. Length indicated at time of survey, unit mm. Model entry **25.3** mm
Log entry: **10.0** mm
